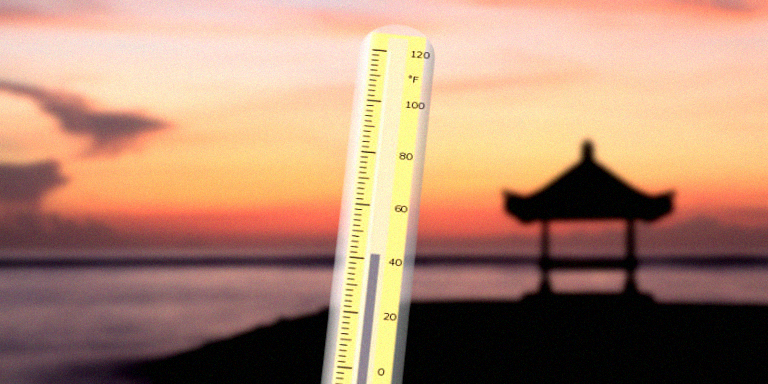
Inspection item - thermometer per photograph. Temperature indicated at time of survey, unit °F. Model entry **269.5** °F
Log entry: **42** °F
